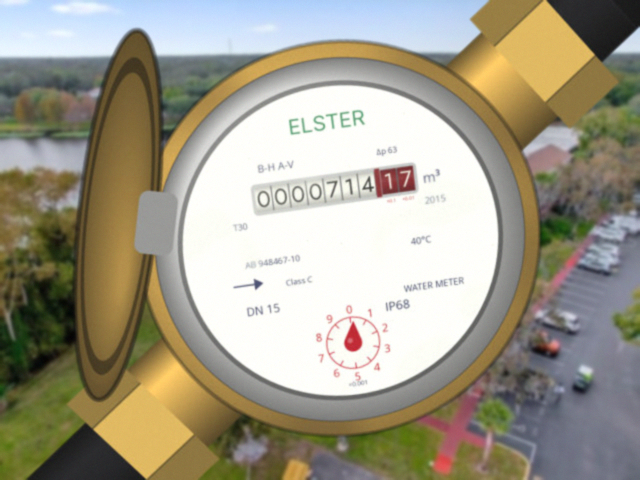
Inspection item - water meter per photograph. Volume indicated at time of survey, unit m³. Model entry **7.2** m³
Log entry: **714.170** m³
